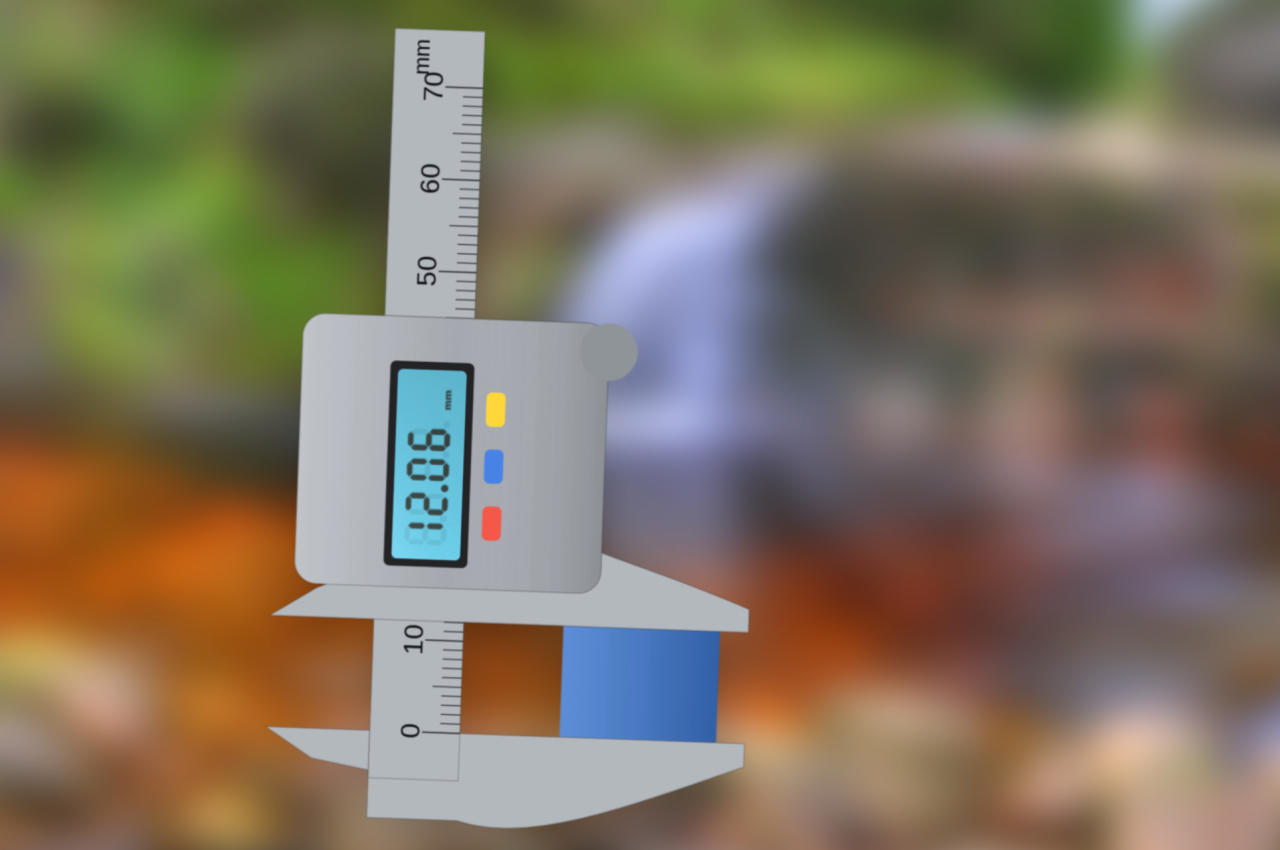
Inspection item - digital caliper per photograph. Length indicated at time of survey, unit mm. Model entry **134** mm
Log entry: **12.06** mm
